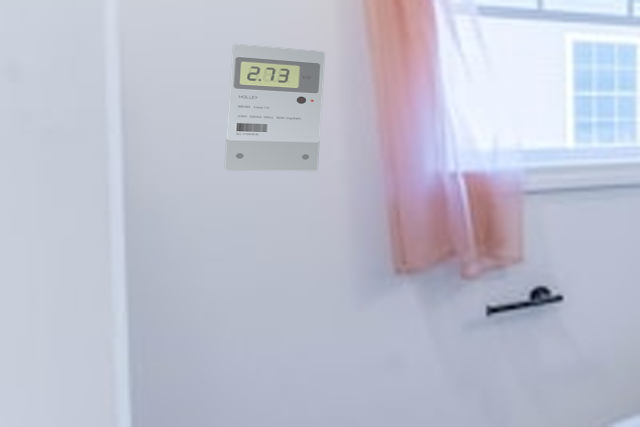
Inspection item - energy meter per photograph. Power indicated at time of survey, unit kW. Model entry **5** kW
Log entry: **2.73** kW
